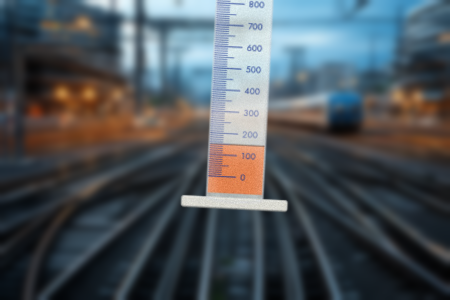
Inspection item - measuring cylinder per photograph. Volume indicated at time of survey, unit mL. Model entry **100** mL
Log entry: **150** mL
